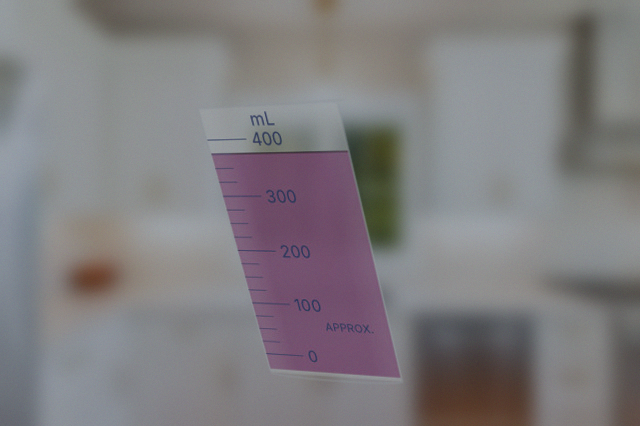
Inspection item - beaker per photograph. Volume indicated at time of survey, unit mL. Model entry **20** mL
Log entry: **375** mL
